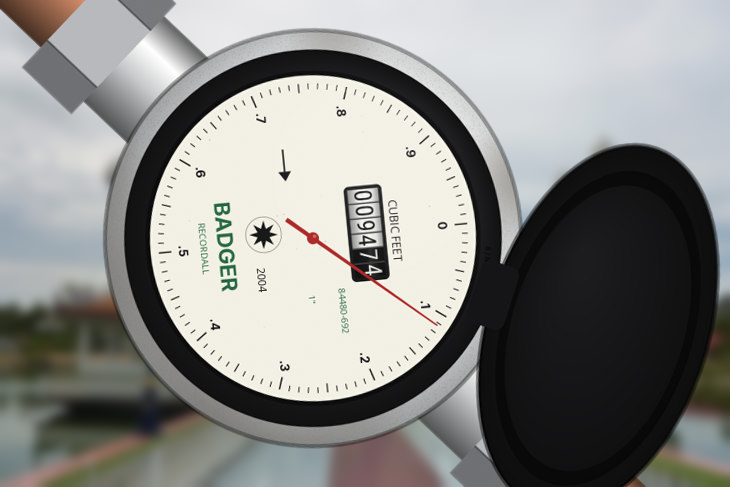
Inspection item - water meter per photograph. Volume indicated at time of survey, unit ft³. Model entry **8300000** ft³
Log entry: **9474.11** ft³
